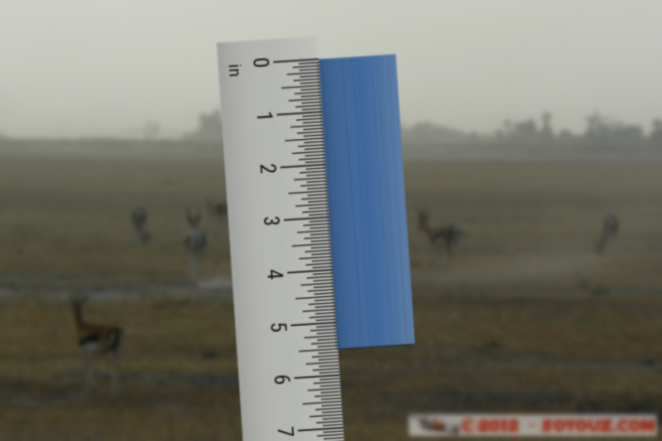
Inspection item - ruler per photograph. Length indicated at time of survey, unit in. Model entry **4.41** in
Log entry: **5.5** in
